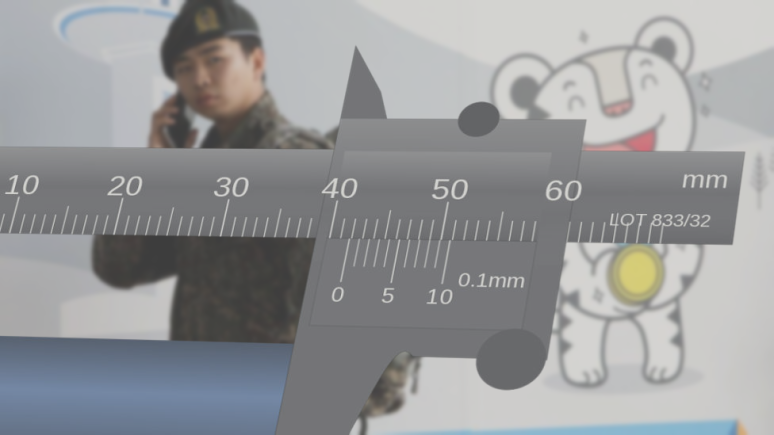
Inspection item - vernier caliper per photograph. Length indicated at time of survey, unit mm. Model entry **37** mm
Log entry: **41.8** mm
